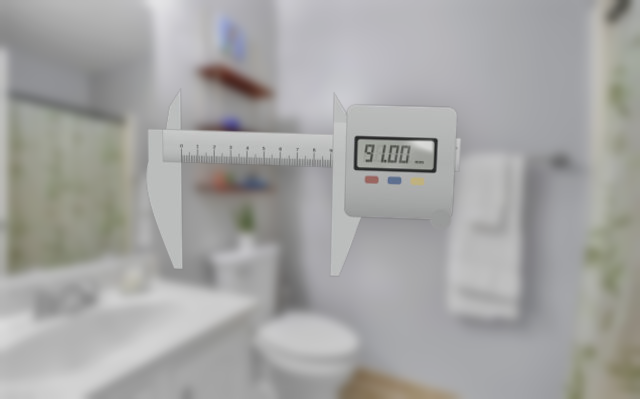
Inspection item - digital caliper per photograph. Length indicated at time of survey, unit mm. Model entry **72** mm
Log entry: **91.00** mm
